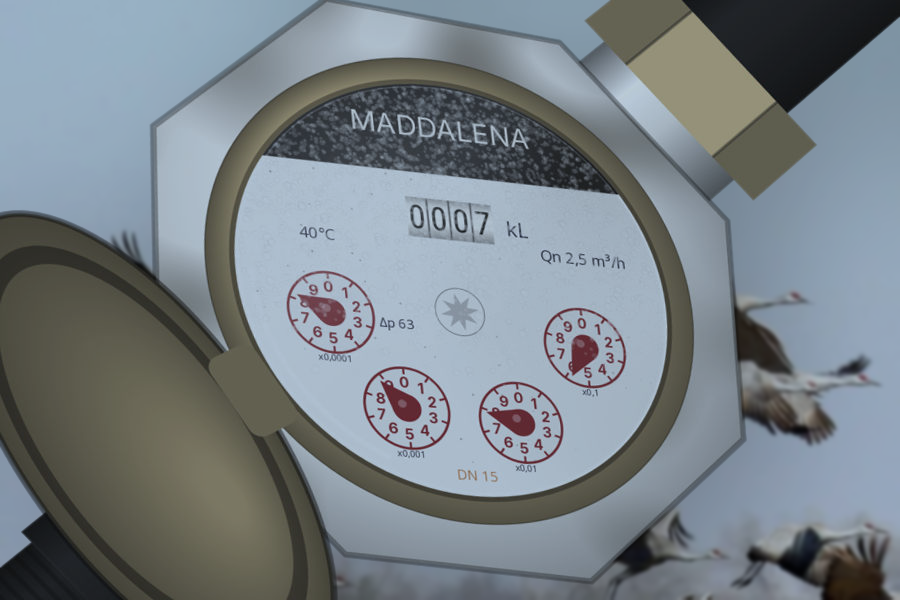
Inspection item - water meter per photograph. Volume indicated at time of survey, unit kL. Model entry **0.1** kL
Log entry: **7.5788** kL
